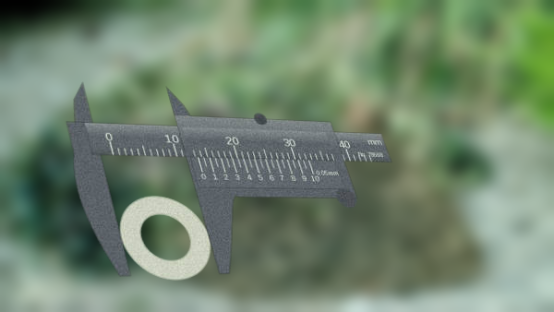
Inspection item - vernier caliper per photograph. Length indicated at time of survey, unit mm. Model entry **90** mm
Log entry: **13.4** mm
